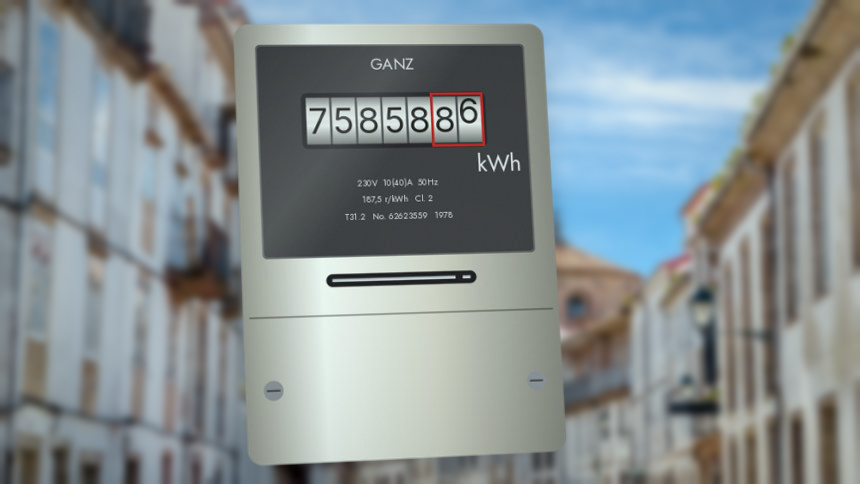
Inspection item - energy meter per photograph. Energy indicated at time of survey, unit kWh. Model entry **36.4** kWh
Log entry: **75858.86** kWh
